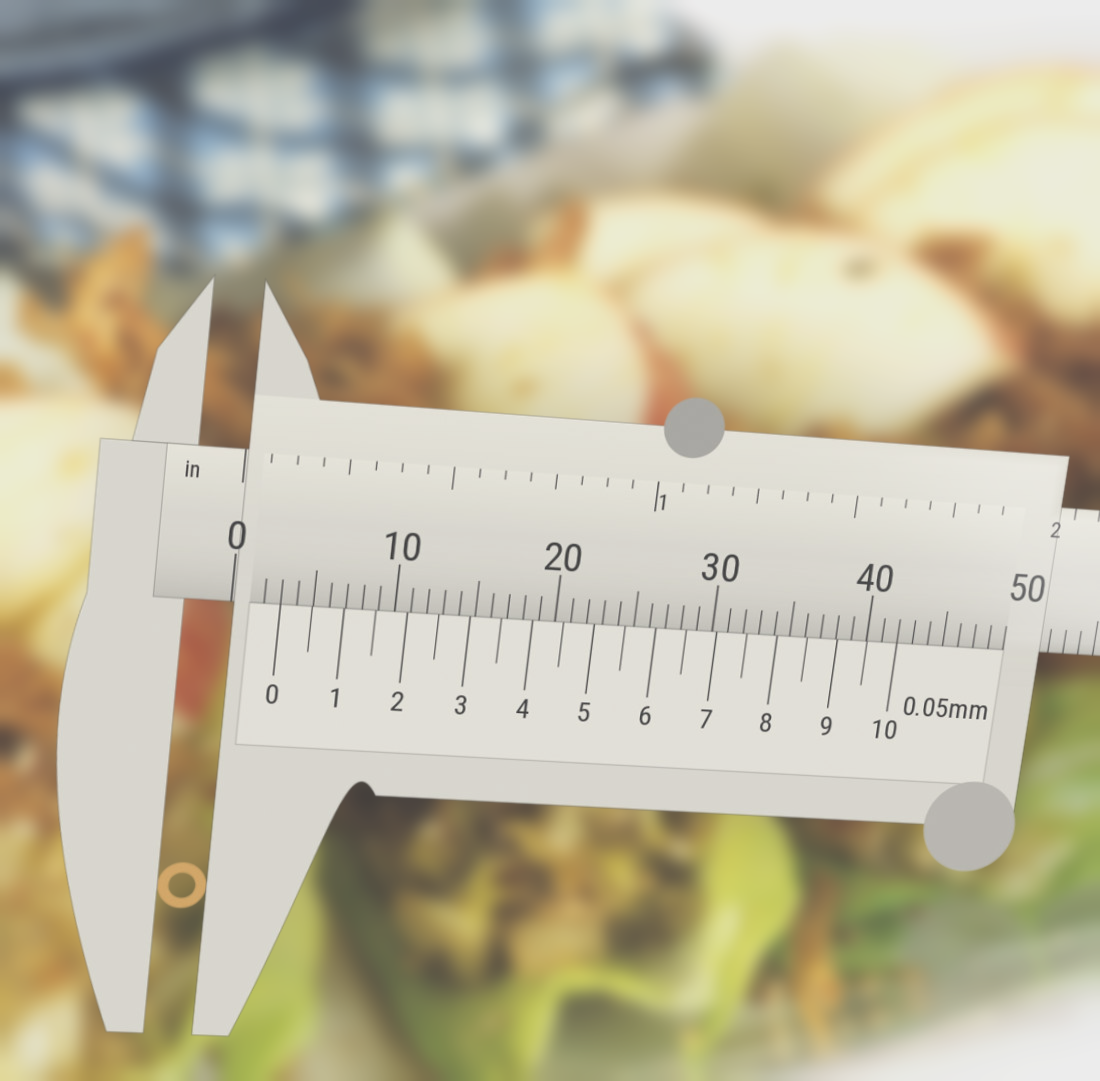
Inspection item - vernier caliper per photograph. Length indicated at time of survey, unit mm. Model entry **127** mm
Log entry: **3.0** mm
